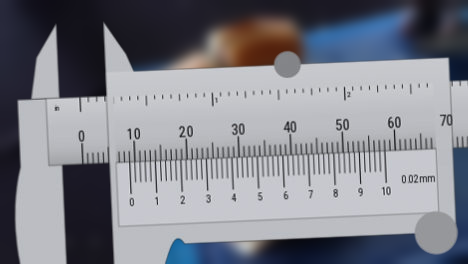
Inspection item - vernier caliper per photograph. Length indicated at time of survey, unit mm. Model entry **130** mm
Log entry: **9.0** mm
